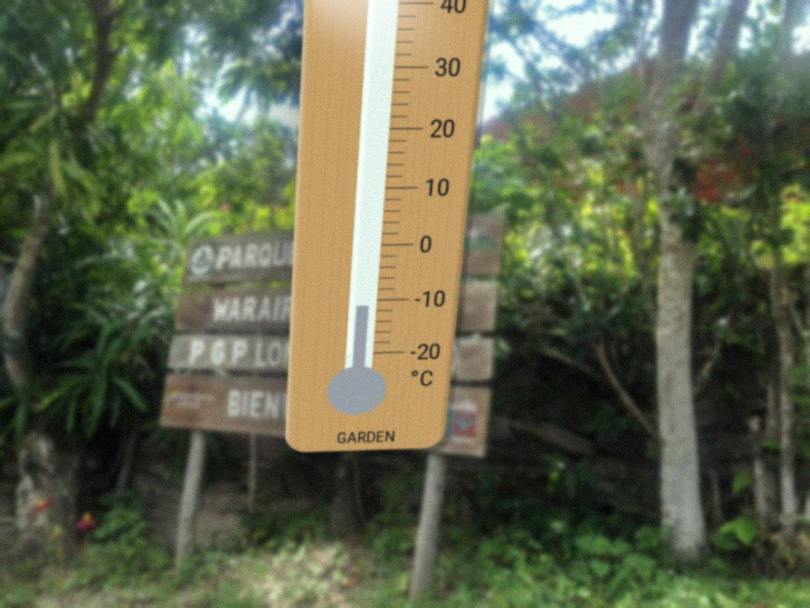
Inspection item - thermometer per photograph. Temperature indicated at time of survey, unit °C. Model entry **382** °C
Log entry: **-11** °C
